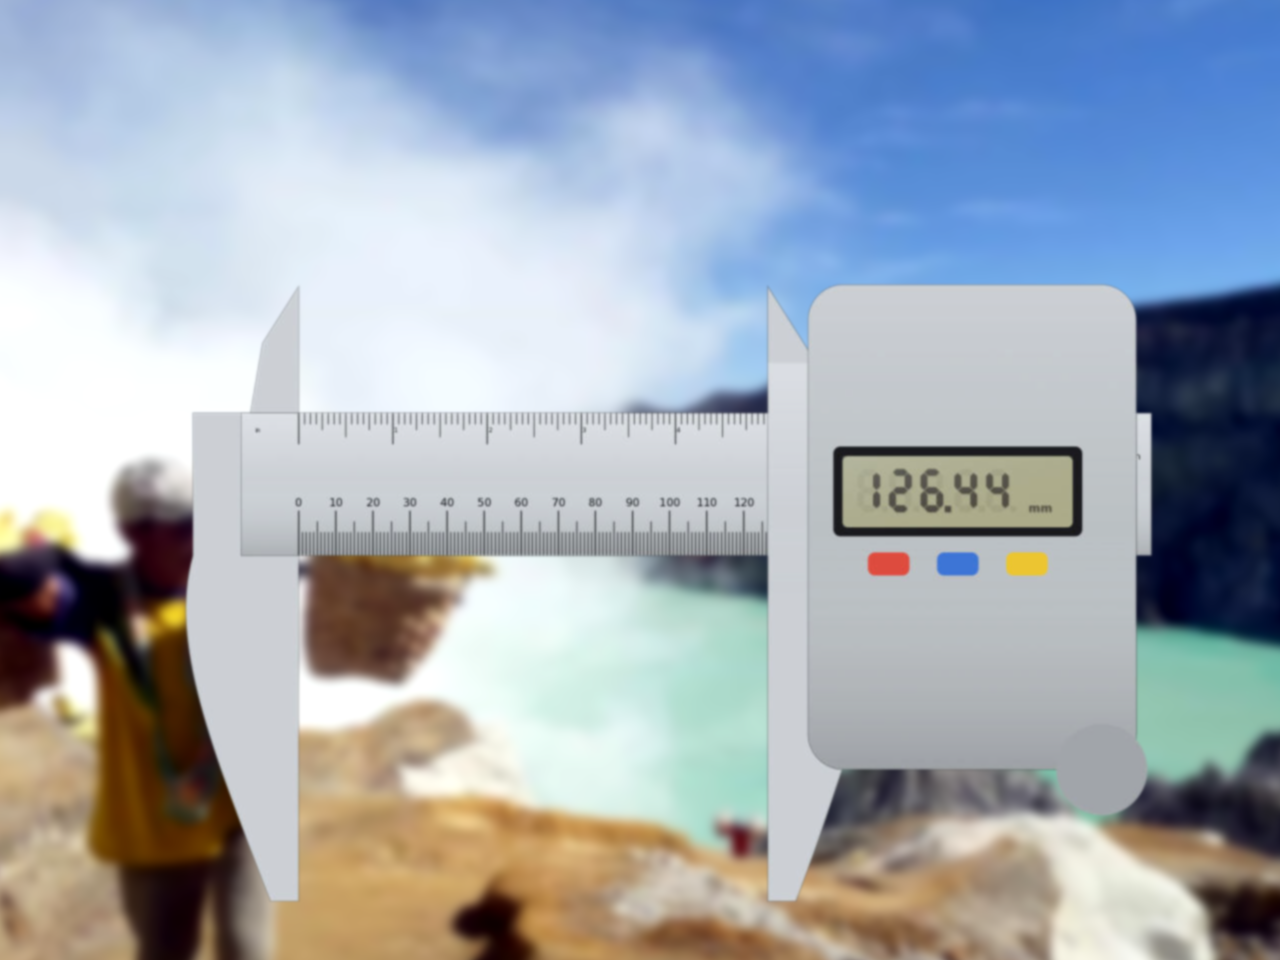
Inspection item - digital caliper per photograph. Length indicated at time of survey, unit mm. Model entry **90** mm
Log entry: **126.44** mm
